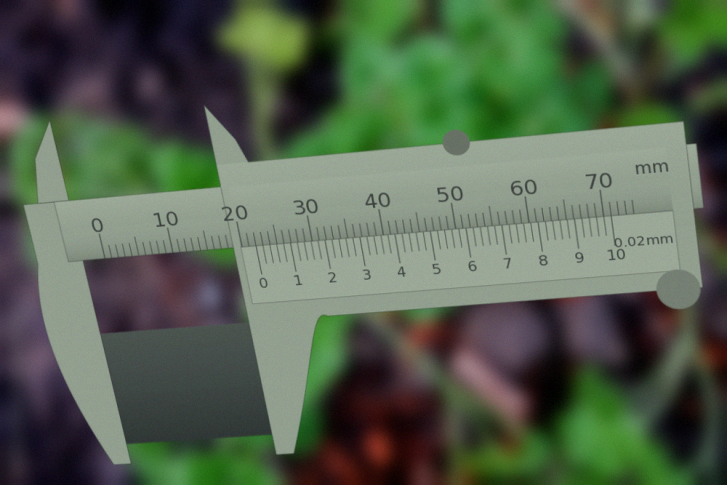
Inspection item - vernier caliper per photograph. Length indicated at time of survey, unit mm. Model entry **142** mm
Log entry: **22.0** mm
